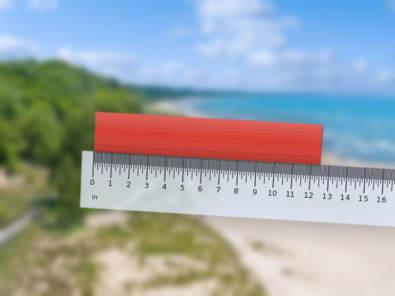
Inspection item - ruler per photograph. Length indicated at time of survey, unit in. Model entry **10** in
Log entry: **12.5** in
